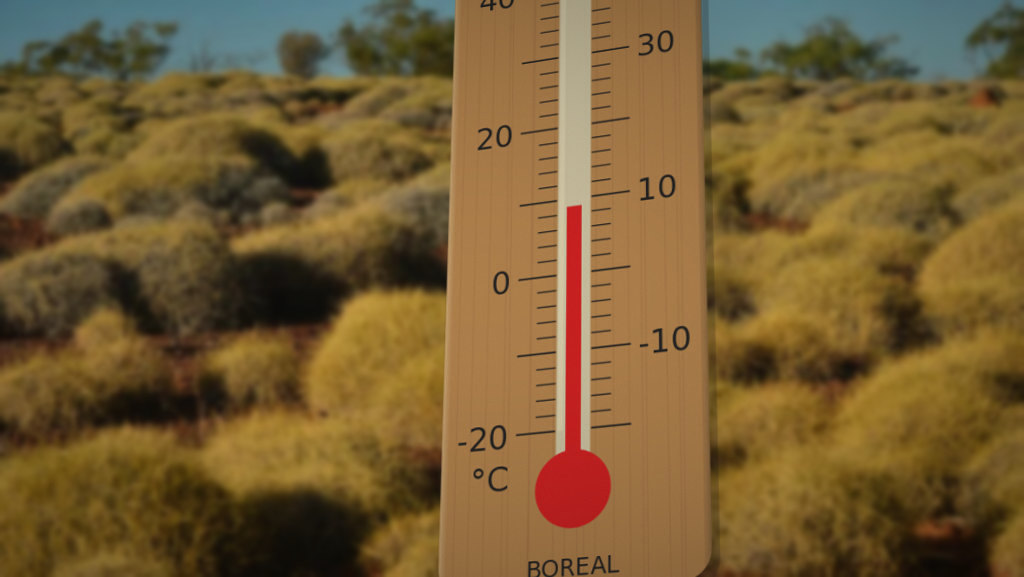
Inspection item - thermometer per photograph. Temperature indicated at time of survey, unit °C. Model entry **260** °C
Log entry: **9** °C
